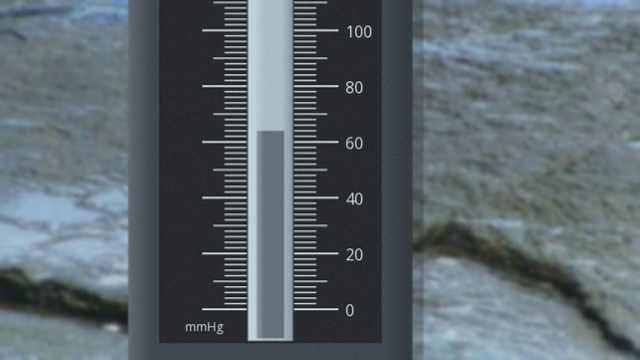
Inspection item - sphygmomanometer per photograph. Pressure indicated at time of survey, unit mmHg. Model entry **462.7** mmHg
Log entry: **64** mmHg
